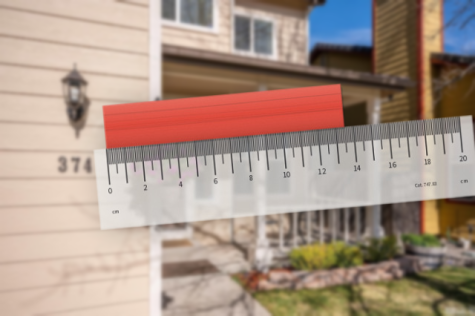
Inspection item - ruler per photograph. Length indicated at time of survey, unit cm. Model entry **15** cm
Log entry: **13.5** cm
